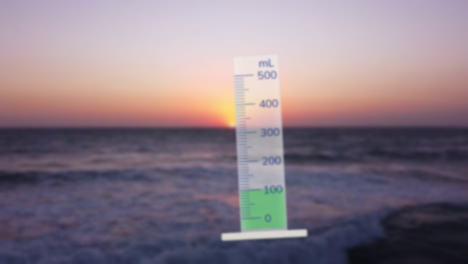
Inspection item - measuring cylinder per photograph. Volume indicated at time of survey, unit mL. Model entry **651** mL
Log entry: **100** mL
